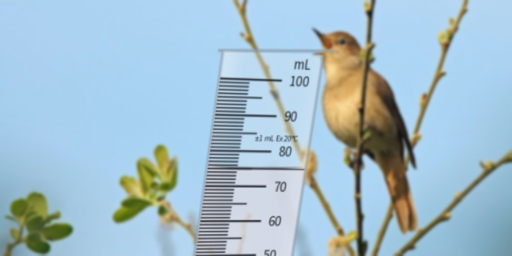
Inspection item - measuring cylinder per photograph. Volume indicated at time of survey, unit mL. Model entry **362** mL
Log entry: **75** mL
